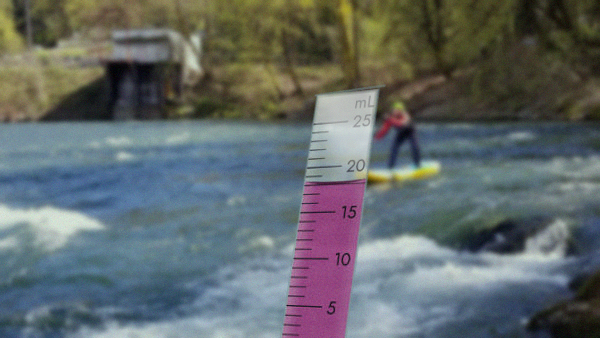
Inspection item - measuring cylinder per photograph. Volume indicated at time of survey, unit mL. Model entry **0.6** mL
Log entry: **18** mL
